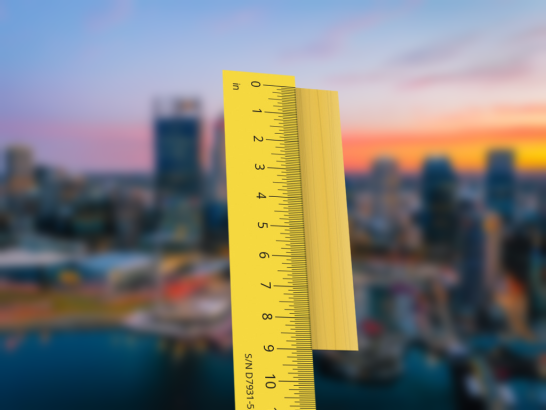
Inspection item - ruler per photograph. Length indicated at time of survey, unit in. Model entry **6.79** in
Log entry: **9** in
